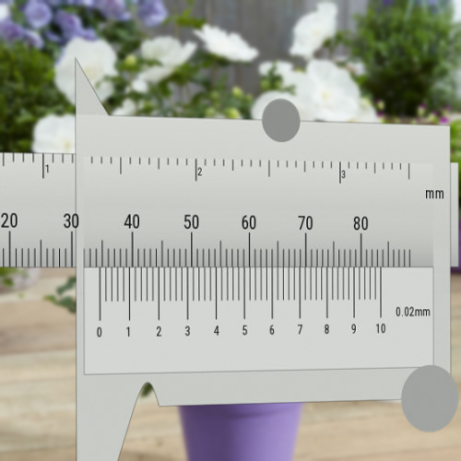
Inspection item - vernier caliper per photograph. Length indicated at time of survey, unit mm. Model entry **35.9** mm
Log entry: **34.6** mm
